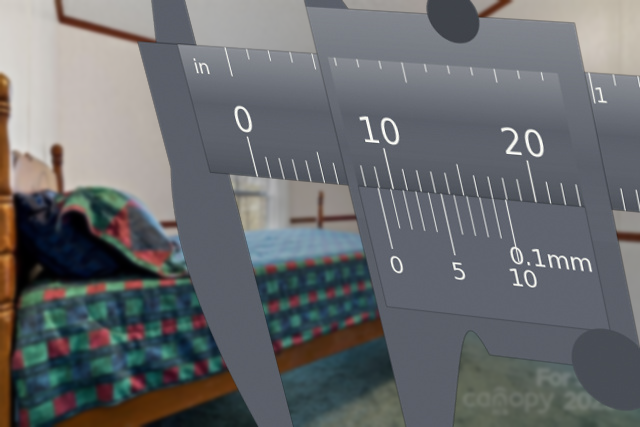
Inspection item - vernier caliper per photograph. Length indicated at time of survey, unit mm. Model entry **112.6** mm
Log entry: **8.9** mm
